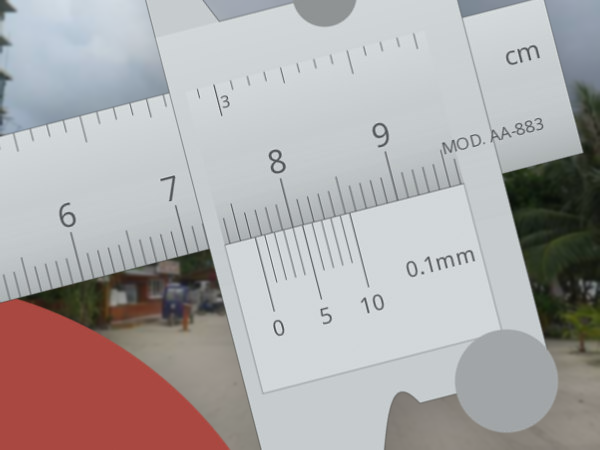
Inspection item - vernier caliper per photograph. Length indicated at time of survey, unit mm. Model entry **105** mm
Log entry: **76.4** mm
